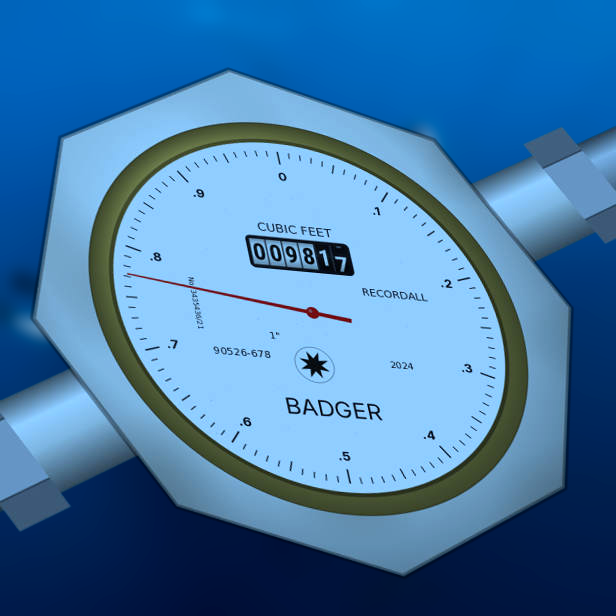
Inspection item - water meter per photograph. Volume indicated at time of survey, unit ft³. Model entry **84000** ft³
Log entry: **9816.77** ft³
